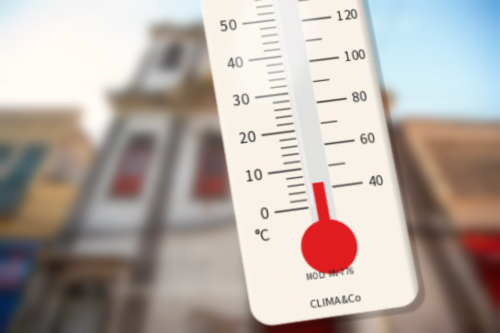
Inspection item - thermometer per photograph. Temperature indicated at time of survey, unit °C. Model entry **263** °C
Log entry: **6** °C
